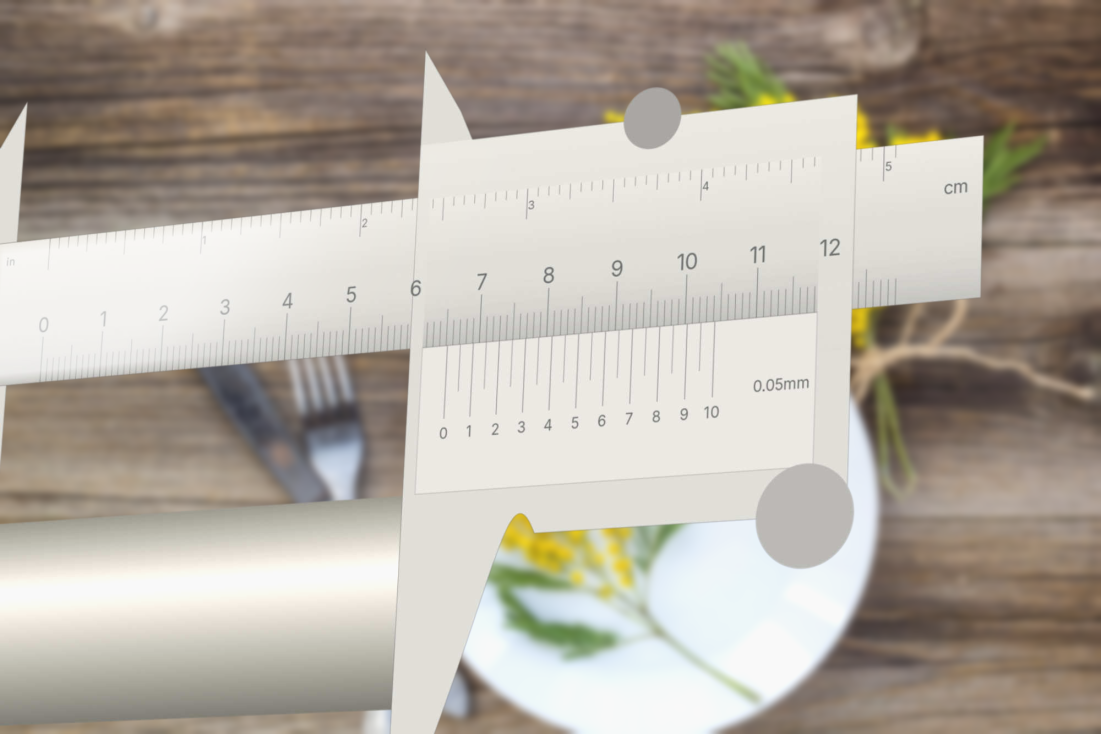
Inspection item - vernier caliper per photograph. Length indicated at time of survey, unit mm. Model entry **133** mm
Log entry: **65.2** mm
